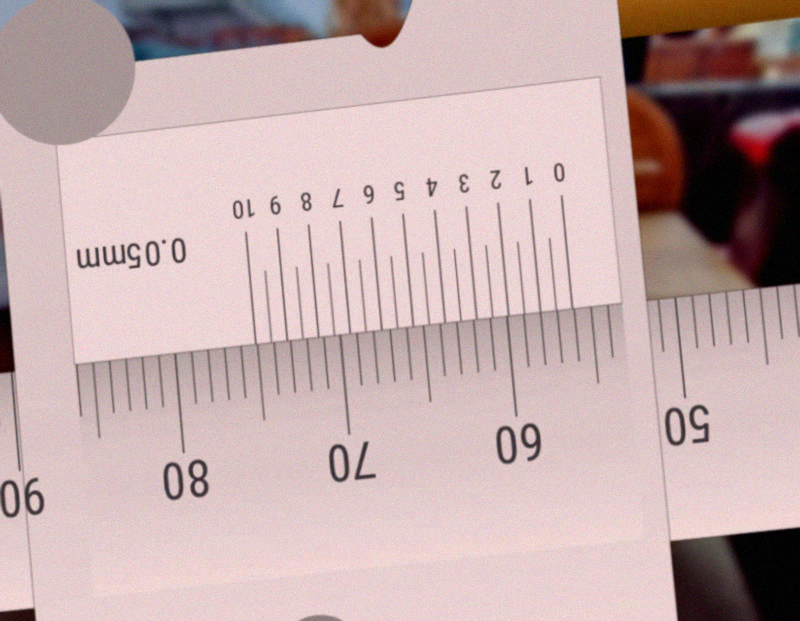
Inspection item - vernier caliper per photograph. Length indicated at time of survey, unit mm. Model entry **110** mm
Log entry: **56.1** mm
